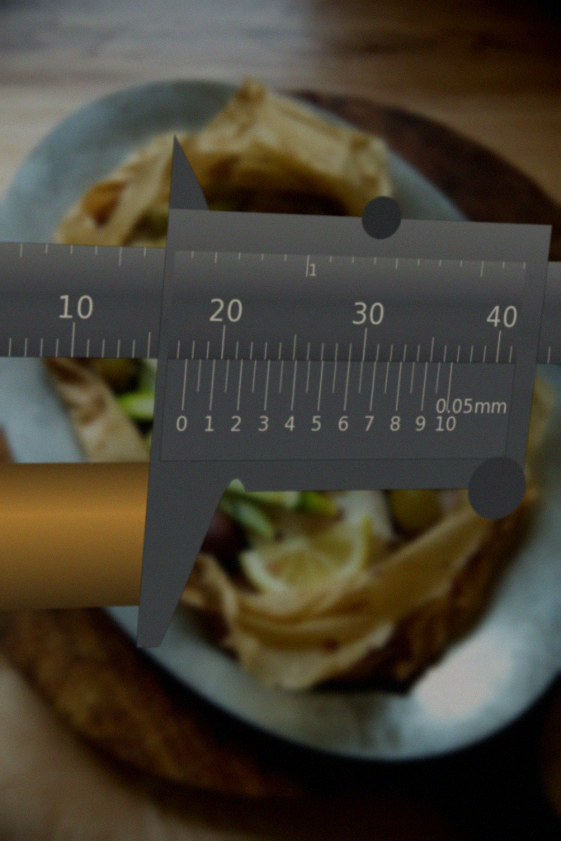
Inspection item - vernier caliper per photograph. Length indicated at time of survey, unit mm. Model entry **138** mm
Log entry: **17.6** mm
